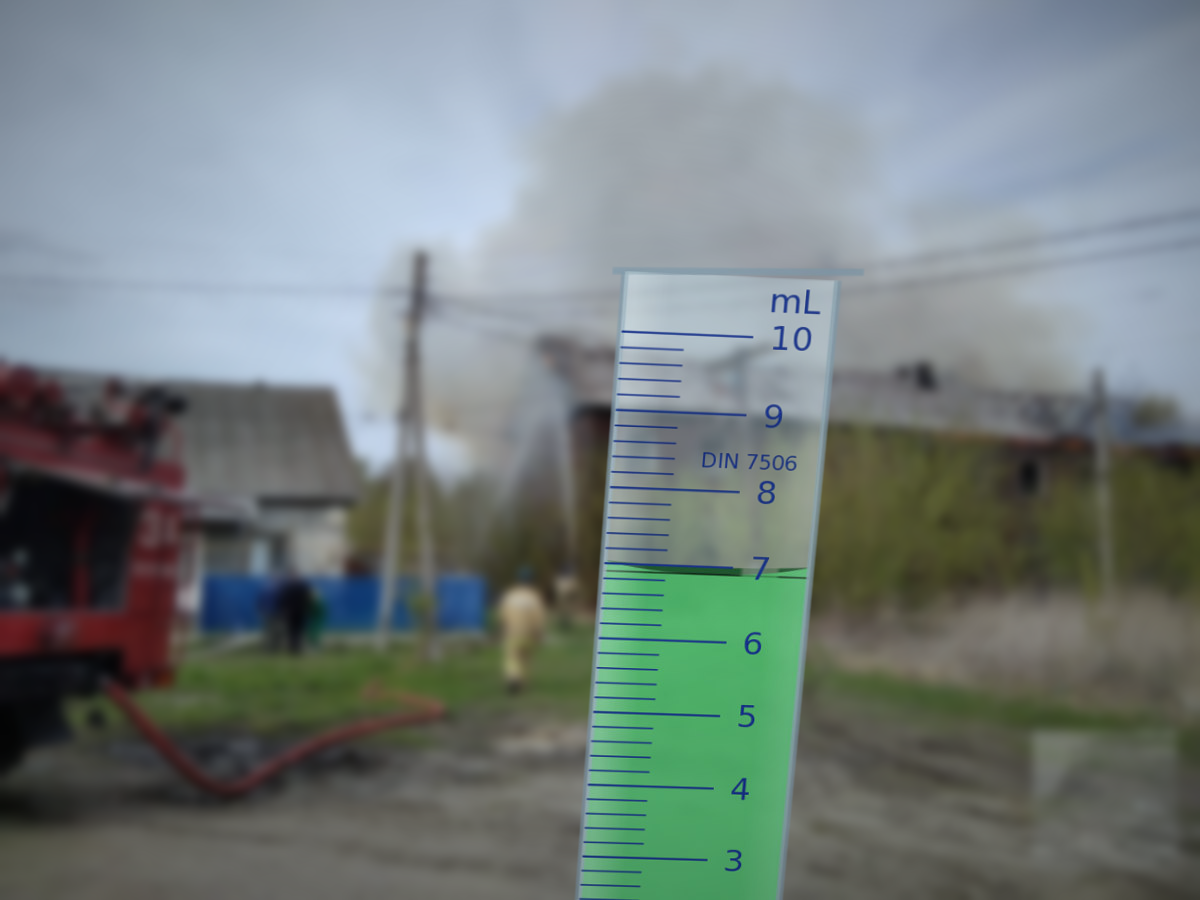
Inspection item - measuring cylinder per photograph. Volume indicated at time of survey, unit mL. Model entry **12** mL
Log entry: **6.9** mL
